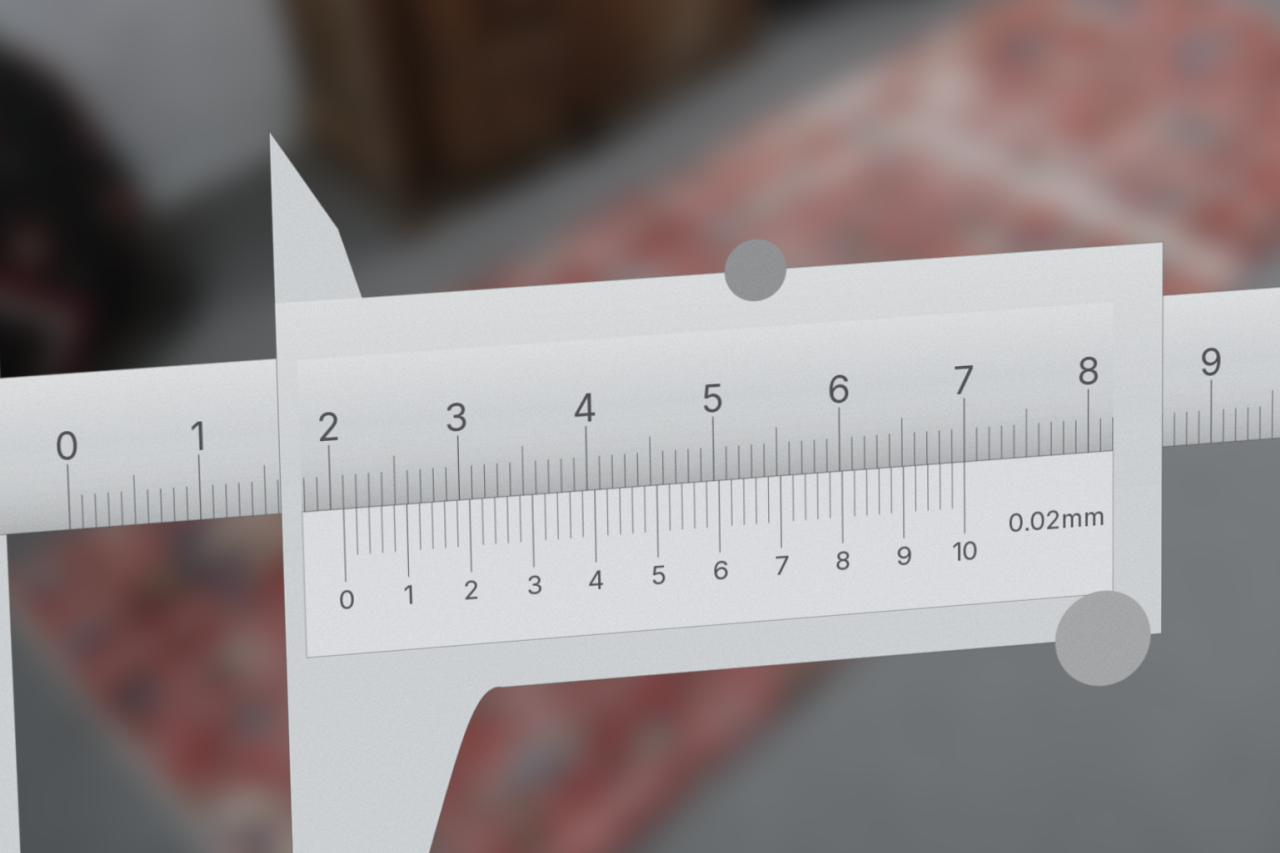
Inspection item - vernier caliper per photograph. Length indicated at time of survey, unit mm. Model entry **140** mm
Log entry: **21.0** mm
